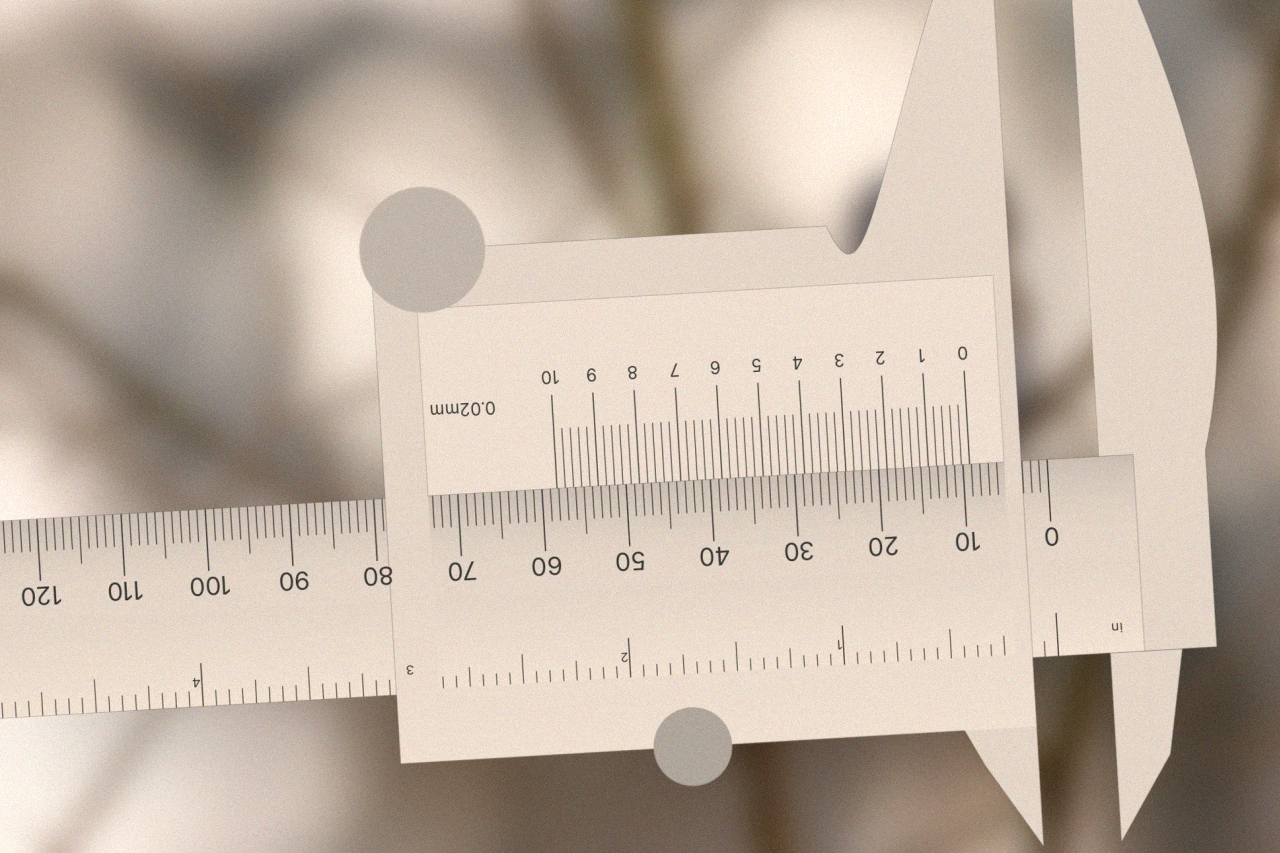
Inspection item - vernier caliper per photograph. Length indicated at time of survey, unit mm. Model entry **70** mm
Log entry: **9.2** mm
